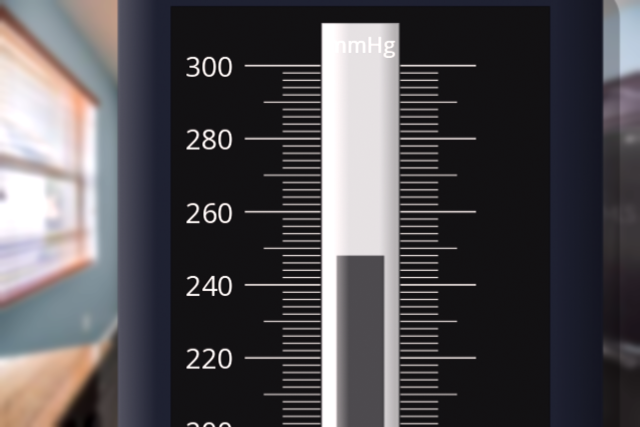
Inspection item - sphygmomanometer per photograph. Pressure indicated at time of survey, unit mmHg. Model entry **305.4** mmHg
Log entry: **248** mmHg
